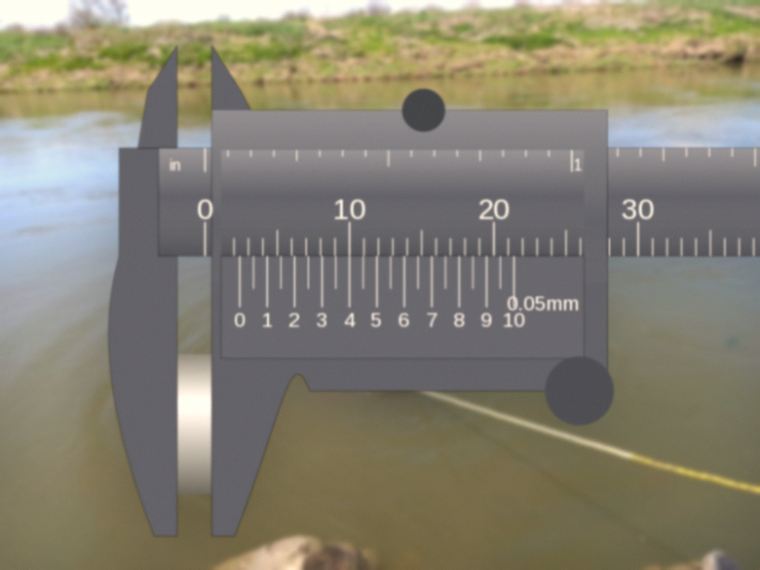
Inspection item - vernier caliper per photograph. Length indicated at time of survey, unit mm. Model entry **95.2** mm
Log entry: **2.4** mm
